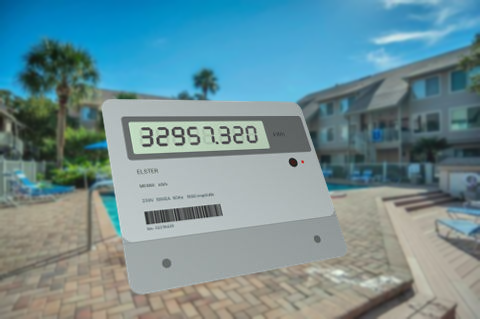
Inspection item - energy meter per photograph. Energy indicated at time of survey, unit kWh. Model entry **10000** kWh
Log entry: **32957.320** kWh
